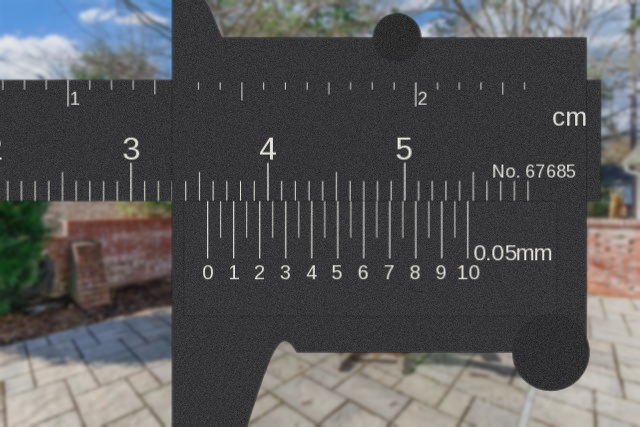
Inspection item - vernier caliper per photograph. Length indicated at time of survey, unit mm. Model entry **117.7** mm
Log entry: **35.6** mm
